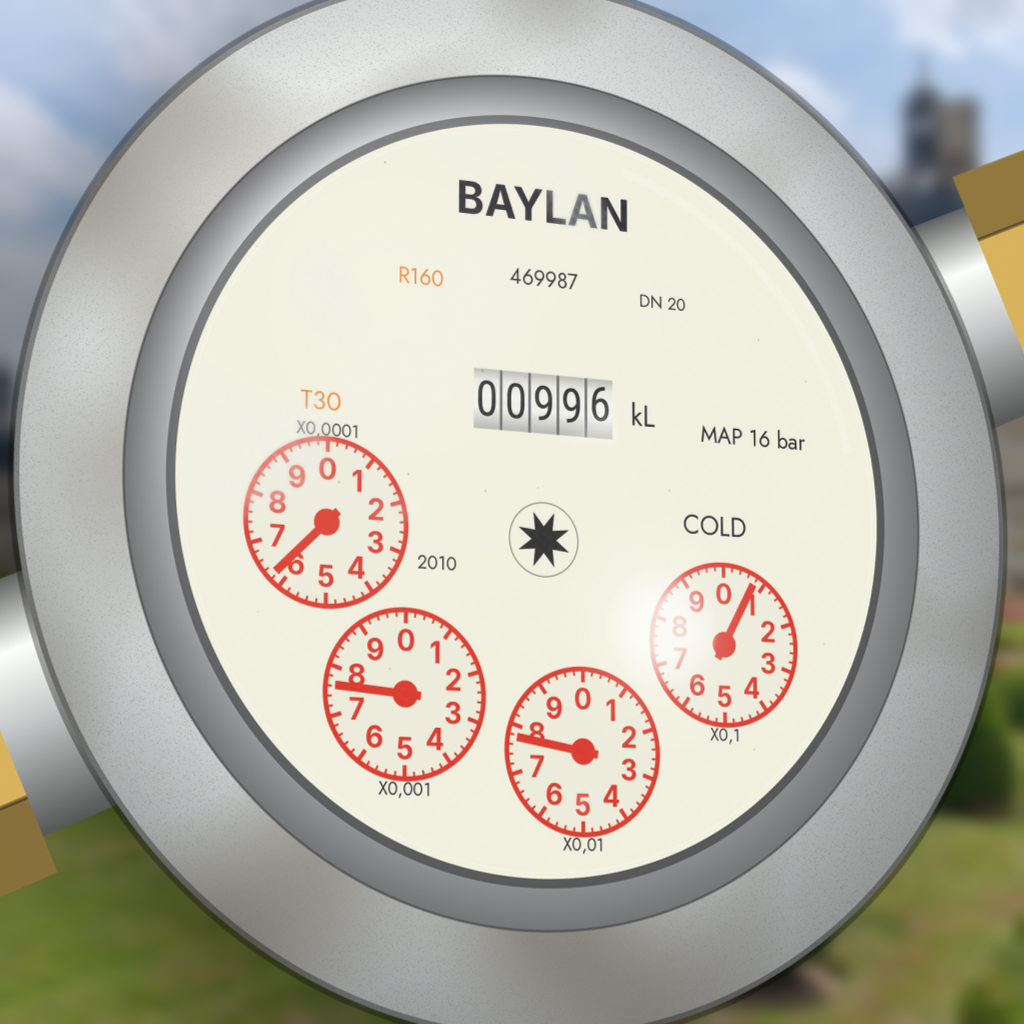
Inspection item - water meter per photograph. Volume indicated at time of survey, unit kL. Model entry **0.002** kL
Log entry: **996.0776** kL
